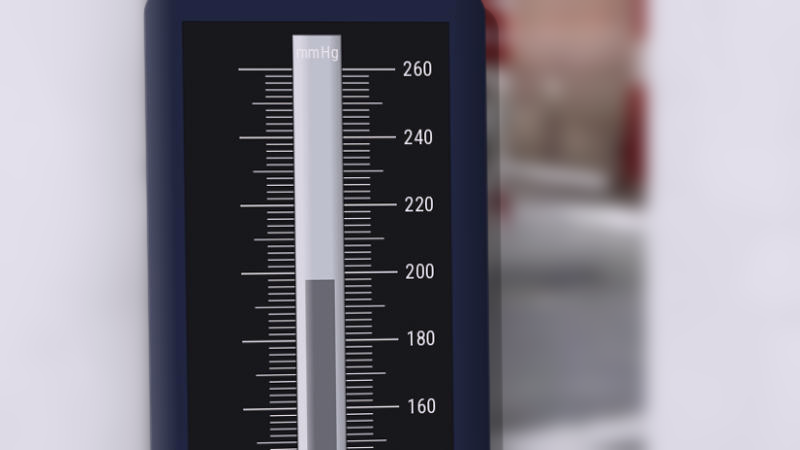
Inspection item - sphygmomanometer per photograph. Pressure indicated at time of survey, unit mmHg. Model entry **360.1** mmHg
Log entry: **198** mmHg
